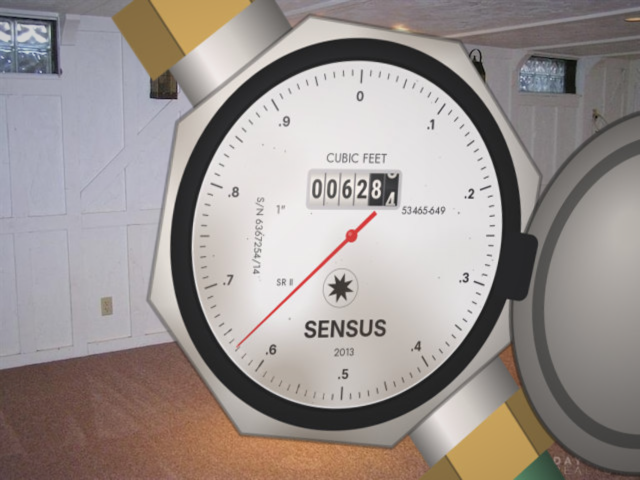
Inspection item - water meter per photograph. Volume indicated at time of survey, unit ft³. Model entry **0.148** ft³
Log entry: **6283.63** ft³
